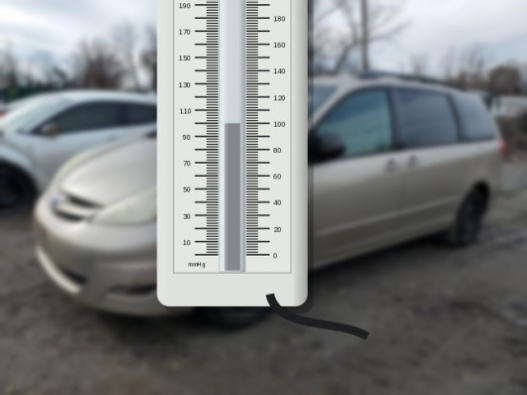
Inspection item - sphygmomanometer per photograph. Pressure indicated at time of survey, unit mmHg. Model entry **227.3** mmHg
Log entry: **100** mmHg
